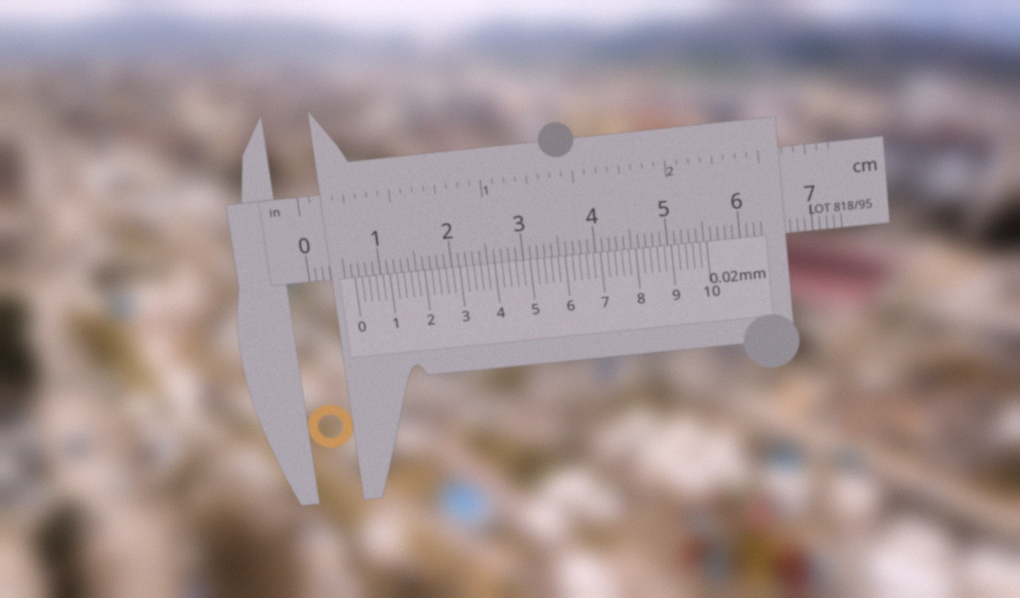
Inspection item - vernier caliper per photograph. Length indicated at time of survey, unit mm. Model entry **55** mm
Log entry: **6.4** mm
